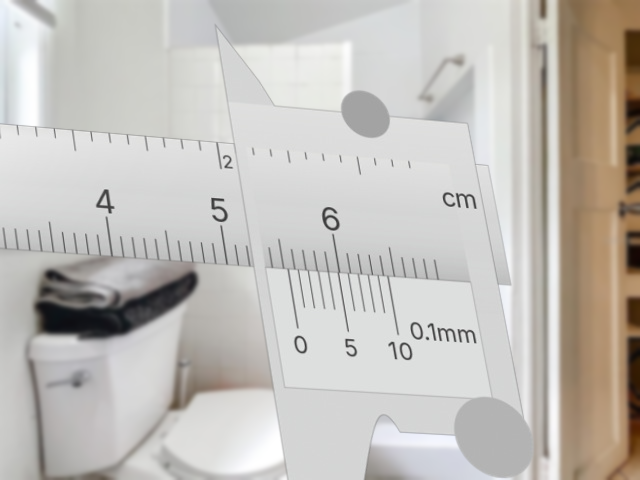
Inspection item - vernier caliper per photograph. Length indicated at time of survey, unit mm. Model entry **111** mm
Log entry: **55.4** mm
